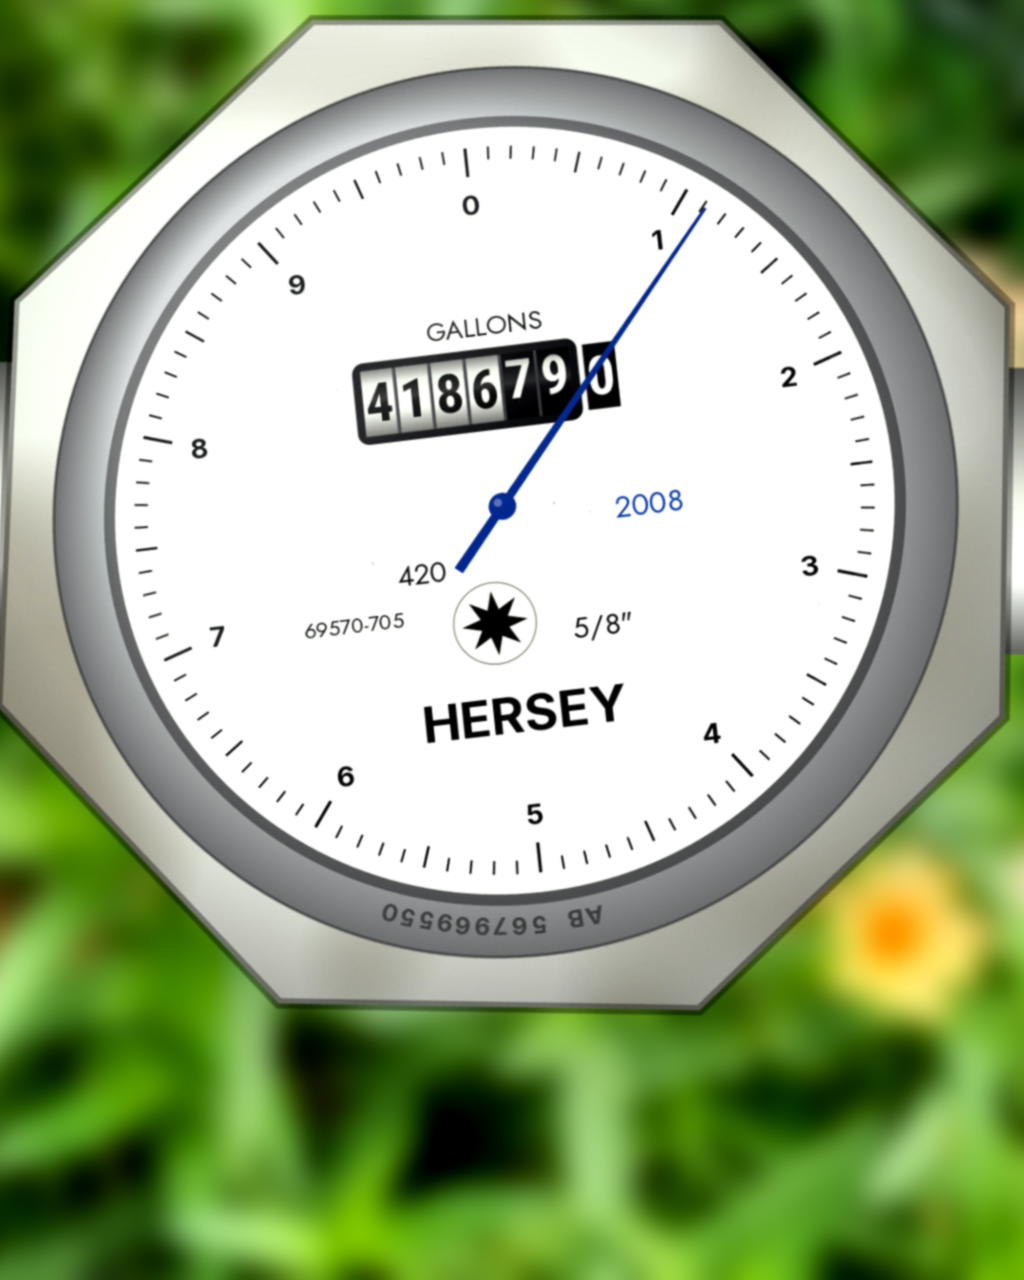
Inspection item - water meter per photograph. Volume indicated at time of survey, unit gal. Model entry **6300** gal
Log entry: **4186791.1** gal
